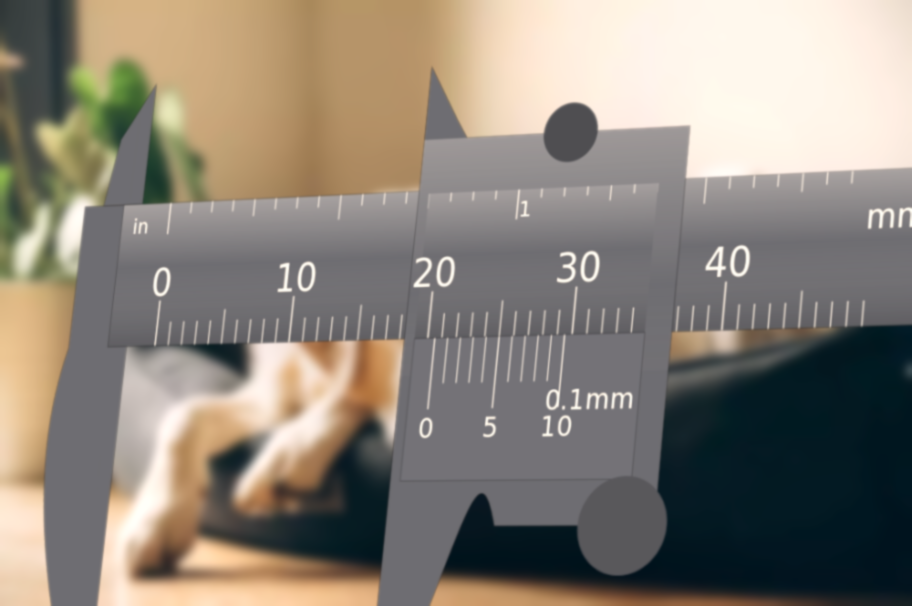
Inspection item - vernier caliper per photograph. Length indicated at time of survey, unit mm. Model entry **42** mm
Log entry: **20.5** mm
